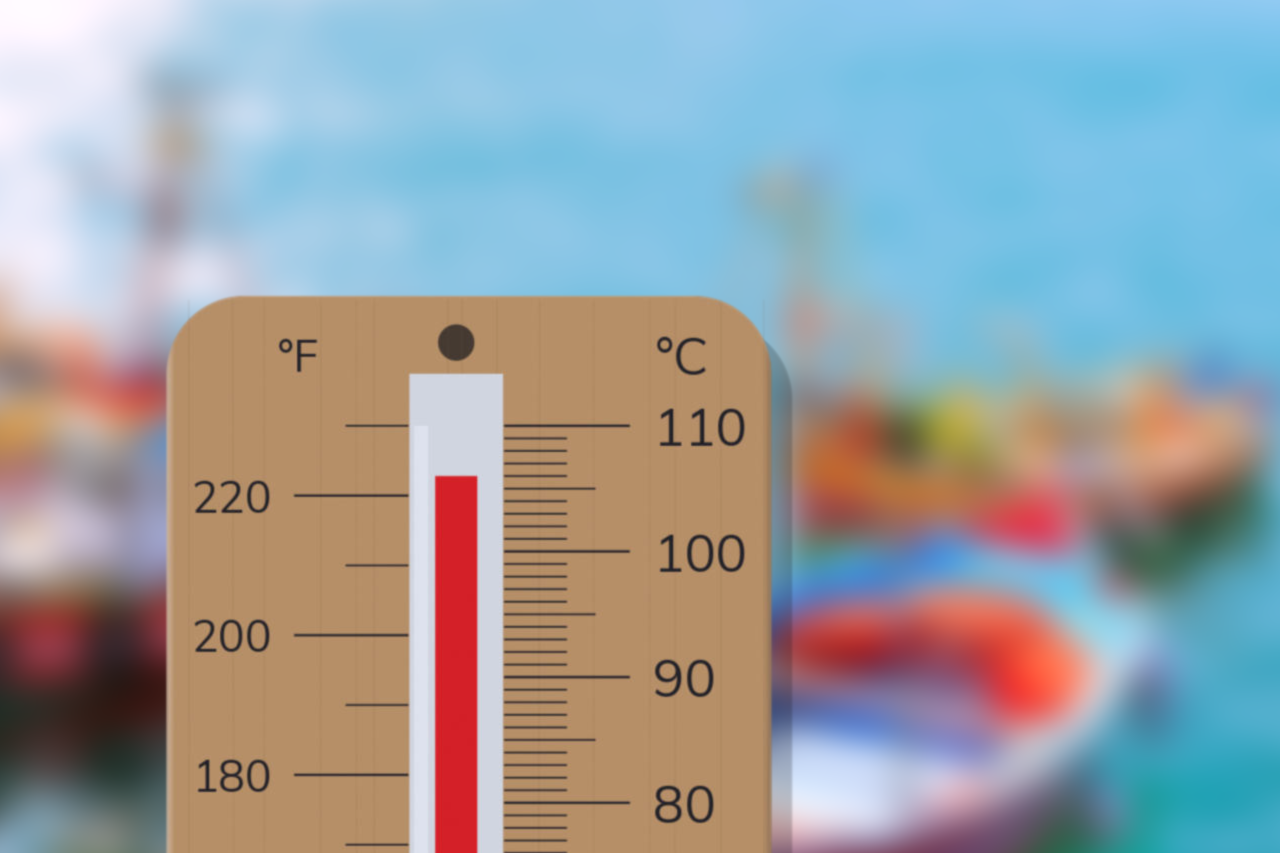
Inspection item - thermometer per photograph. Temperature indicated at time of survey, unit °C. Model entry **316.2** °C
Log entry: **106** °C
